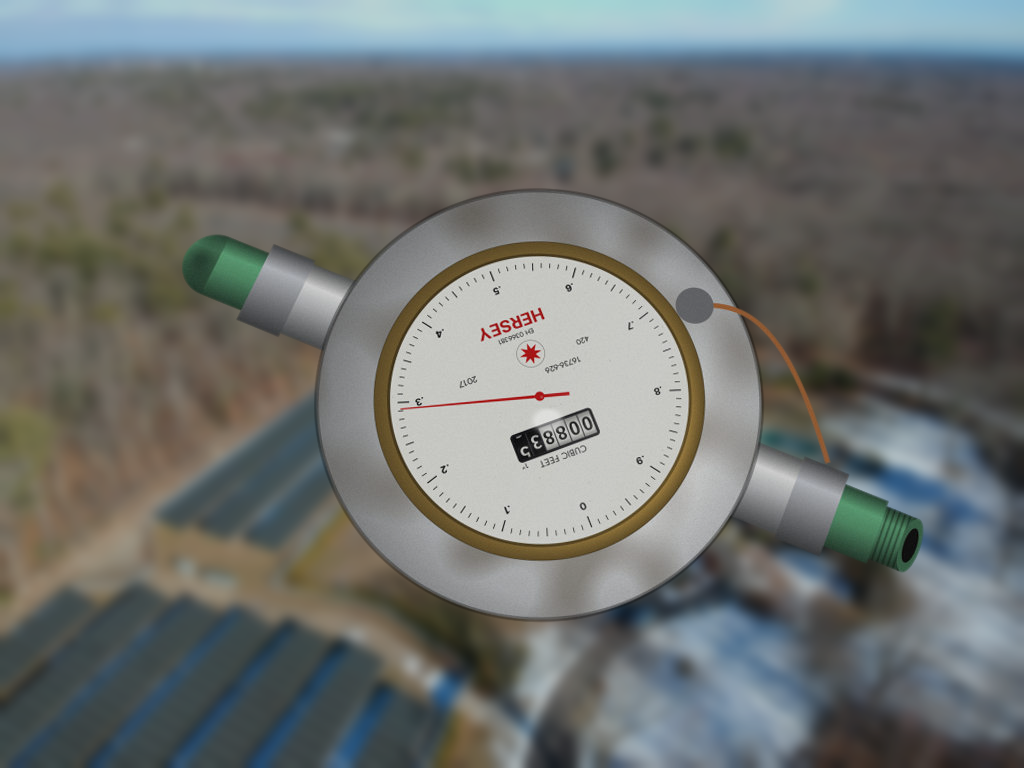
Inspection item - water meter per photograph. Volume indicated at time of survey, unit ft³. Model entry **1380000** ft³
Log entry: **8835.29** ft³
